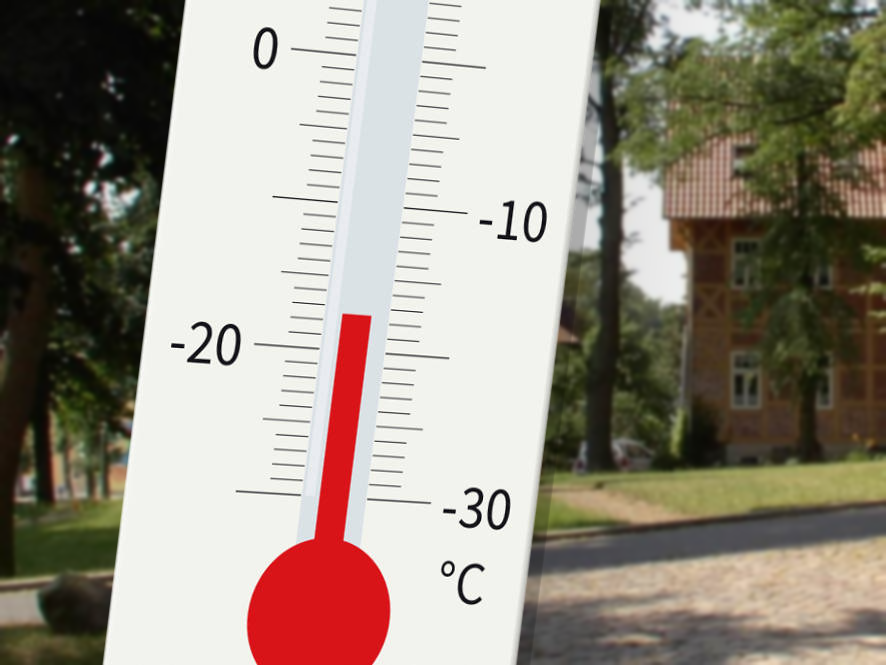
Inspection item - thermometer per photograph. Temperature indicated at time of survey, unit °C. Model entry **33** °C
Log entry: **-17.5** °C
